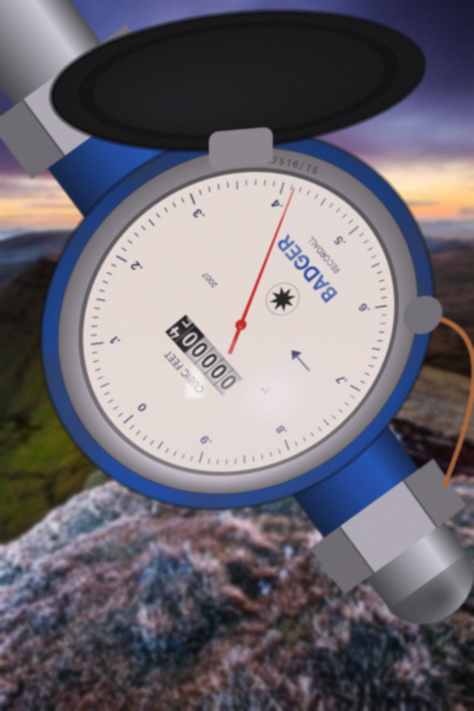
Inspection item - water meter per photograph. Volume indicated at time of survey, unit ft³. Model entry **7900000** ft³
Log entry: **4.41** ft³
